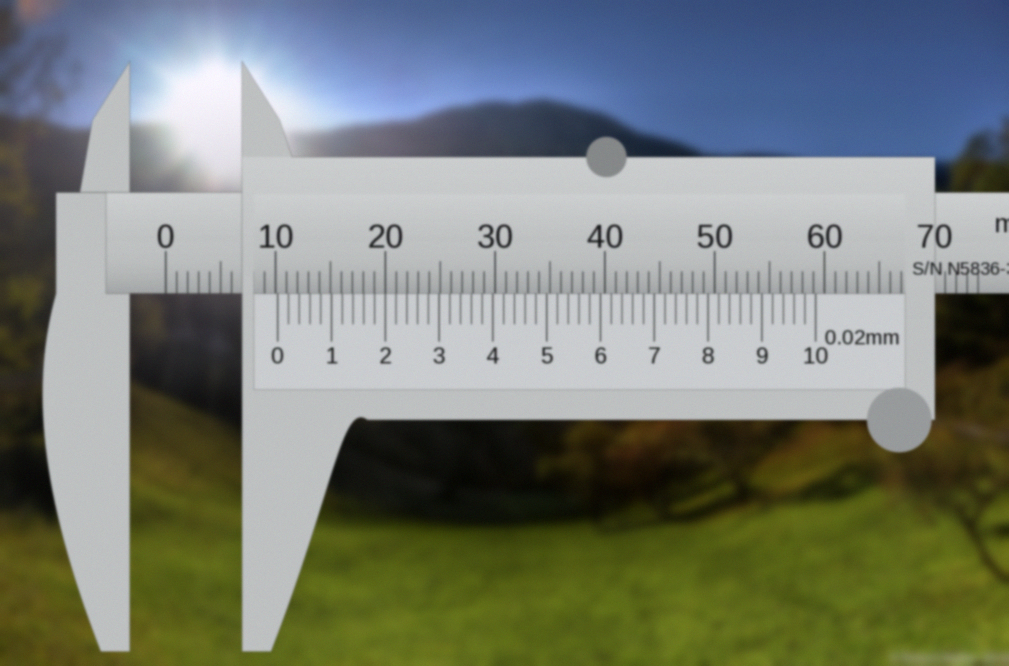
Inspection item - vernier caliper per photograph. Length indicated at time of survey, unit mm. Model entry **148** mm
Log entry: **10.2** mm
